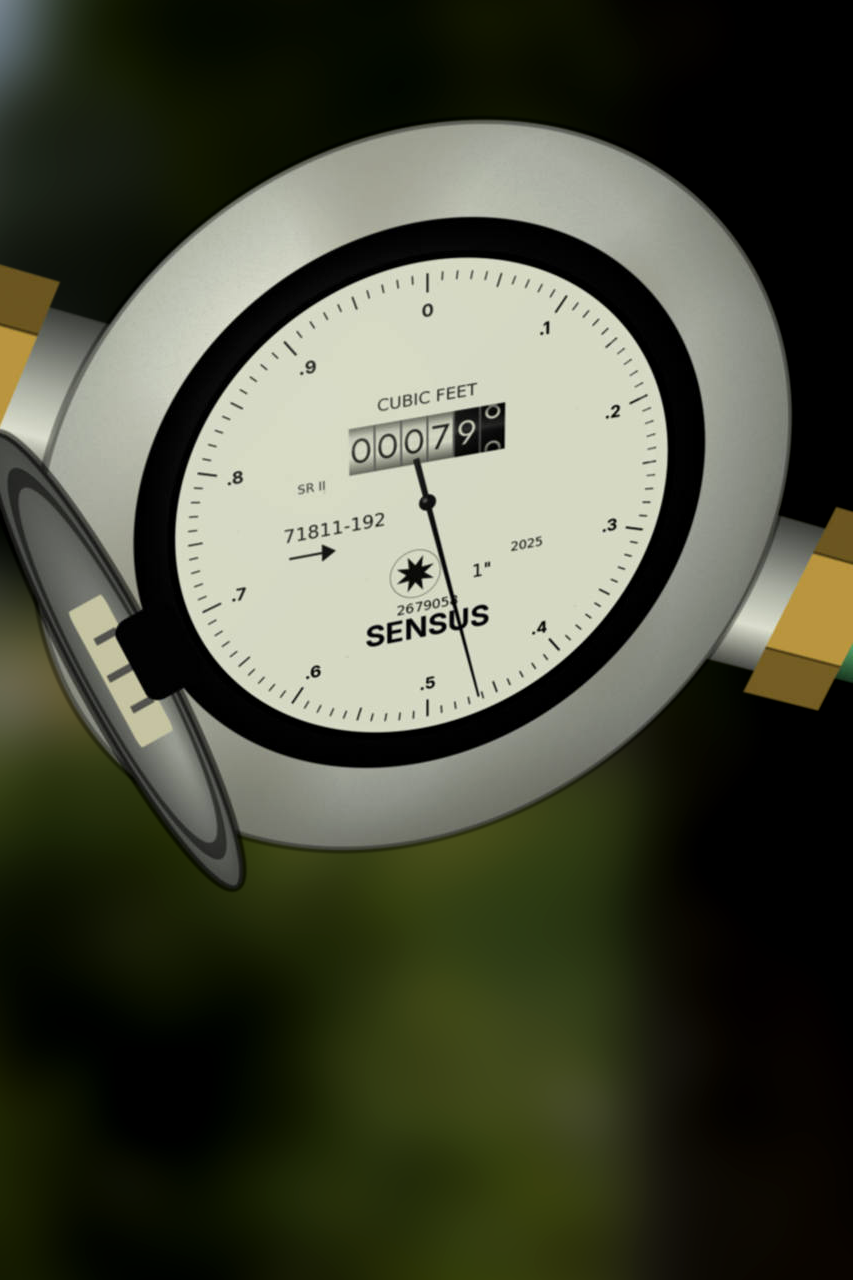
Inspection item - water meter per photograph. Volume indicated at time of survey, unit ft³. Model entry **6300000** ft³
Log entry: **798.46** ft³
